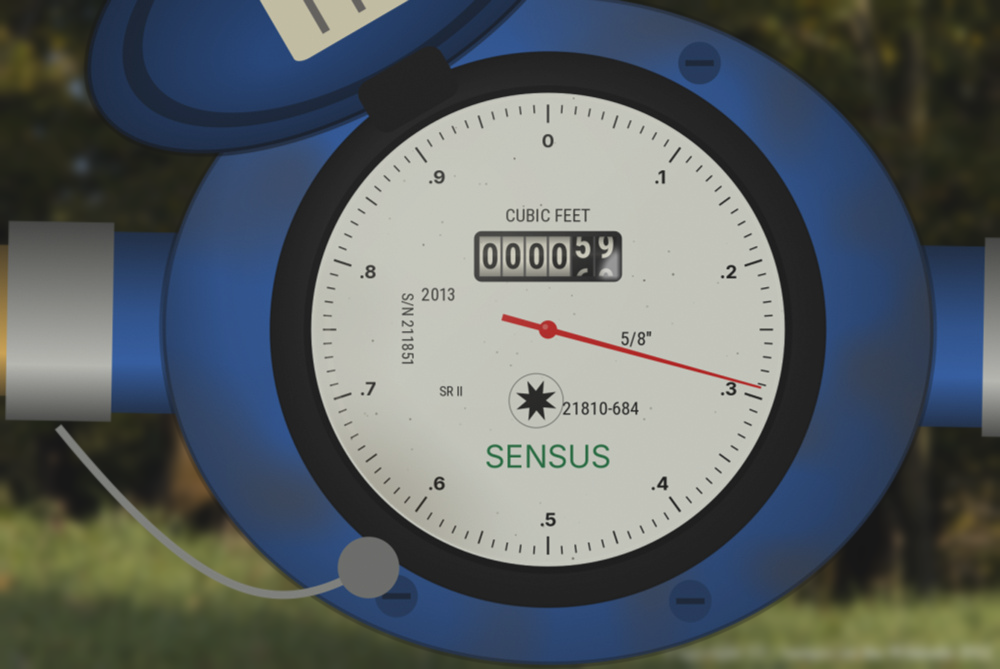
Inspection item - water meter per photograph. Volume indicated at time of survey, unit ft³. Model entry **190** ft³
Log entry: **59.29** ft³
